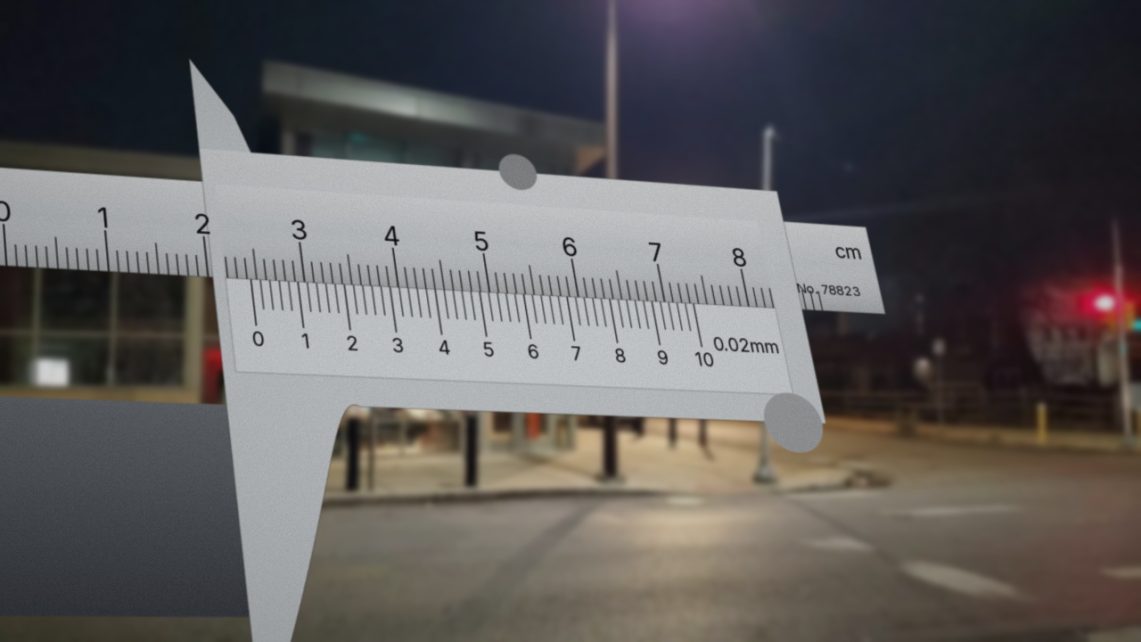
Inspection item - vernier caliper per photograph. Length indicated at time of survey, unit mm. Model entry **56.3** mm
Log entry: **24.4** mm
